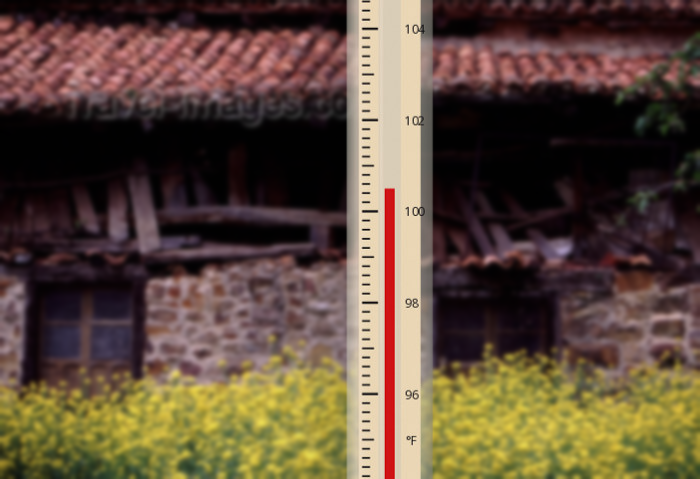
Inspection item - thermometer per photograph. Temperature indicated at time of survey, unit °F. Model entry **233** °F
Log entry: **100.5** °F
